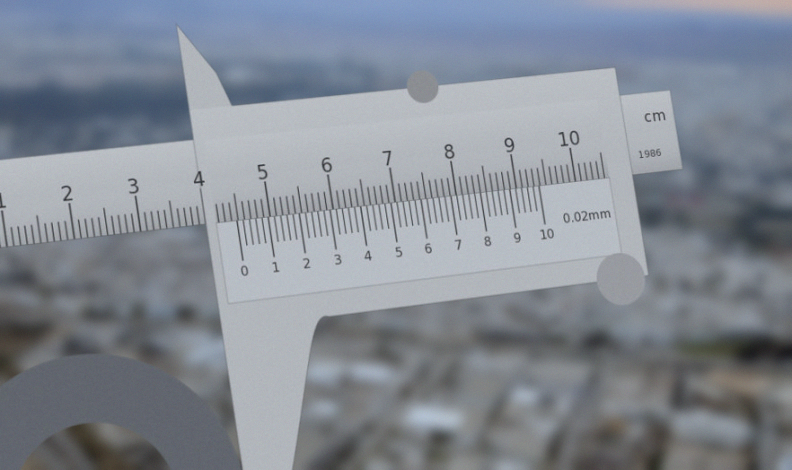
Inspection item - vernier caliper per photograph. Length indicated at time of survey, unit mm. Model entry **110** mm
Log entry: **44.8** mm
